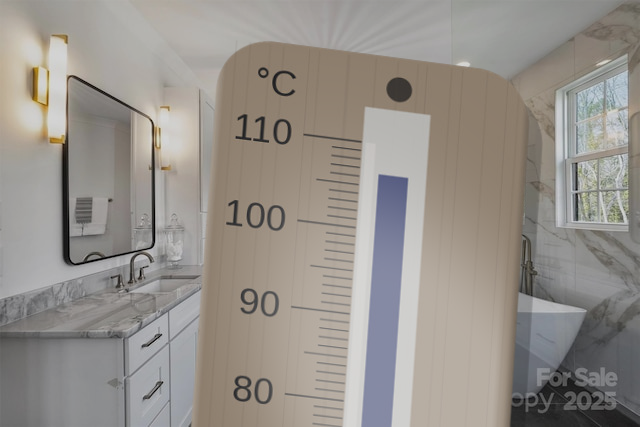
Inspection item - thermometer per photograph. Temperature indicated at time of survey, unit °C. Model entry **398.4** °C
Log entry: **106.5** °C
